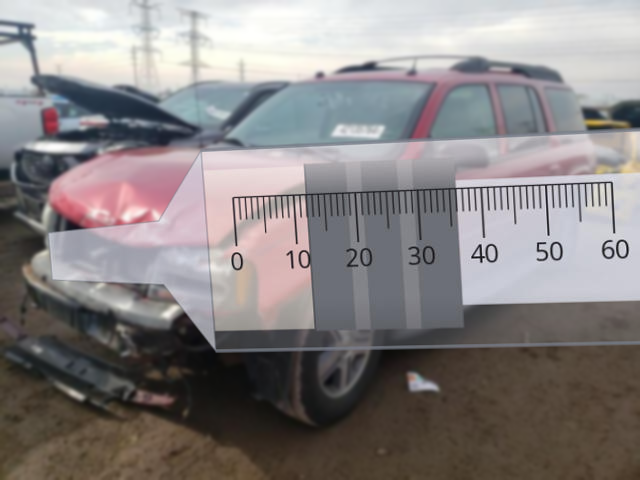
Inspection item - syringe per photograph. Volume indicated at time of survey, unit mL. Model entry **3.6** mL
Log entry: **12** mL
